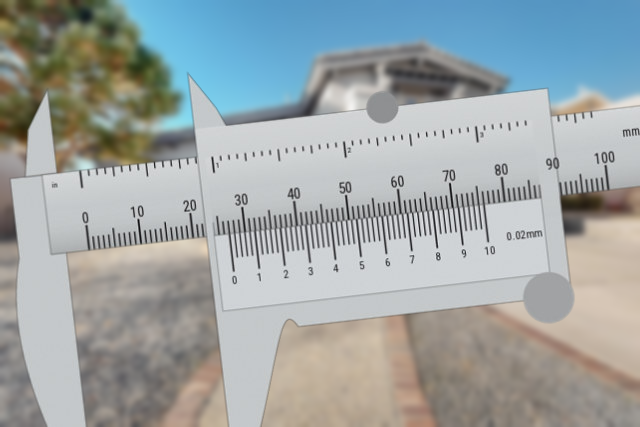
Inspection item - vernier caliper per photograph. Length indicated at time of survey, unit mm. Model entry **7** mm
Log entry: **27.0** mm
